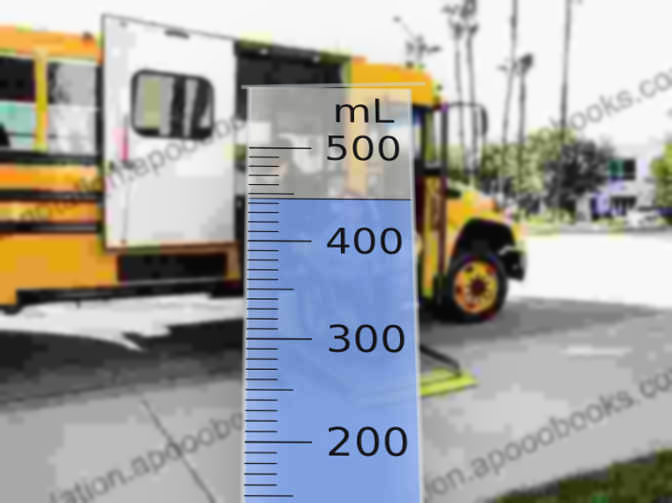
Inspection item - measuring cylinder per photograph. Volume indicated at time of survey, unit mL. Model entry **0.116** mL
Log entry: **445** mL
